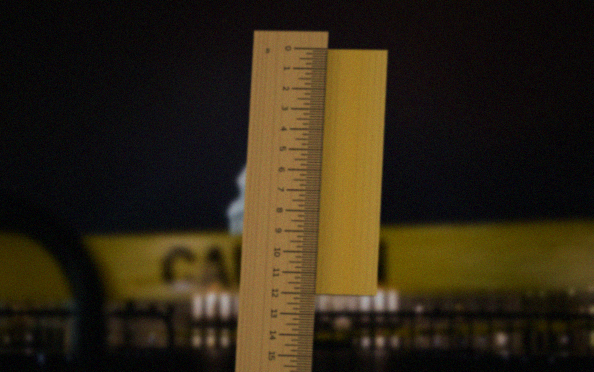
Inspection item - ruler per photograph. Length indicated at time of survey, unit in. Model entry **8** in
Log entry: **12** in
